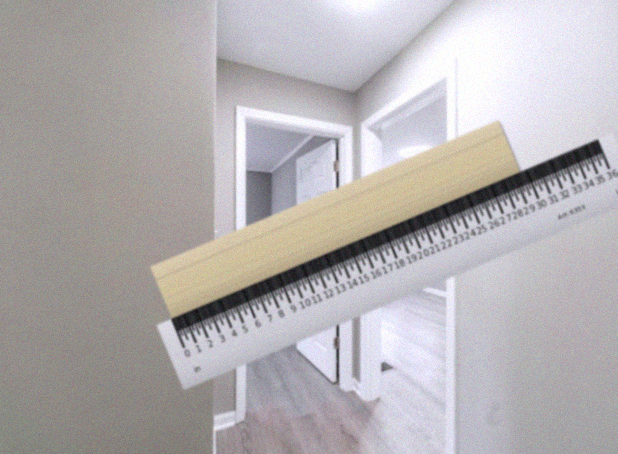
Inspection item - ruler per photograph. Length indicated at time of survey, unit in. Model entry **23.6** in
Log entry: **29.5** in
